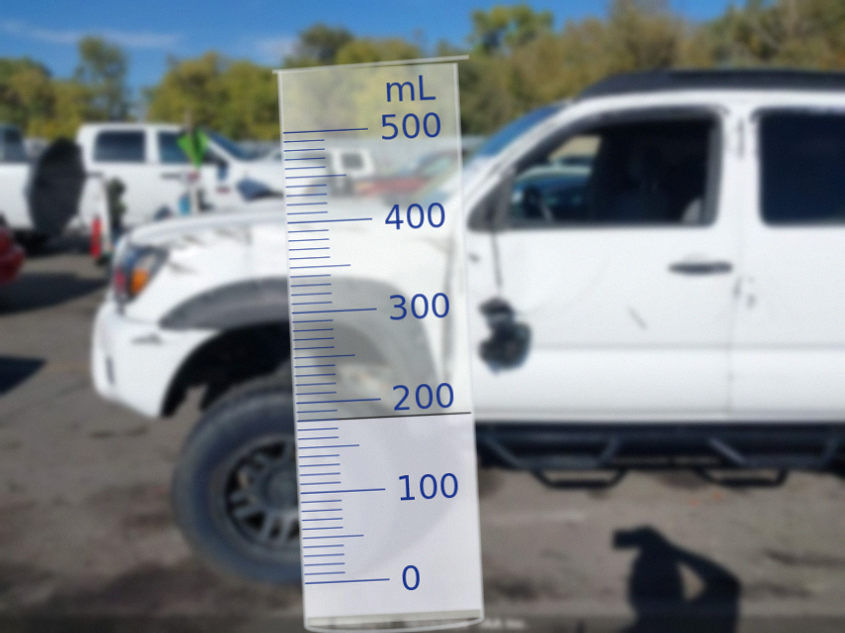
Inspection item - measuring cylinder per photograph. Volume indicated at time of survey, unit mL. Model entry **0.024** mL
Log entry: **180** mL
